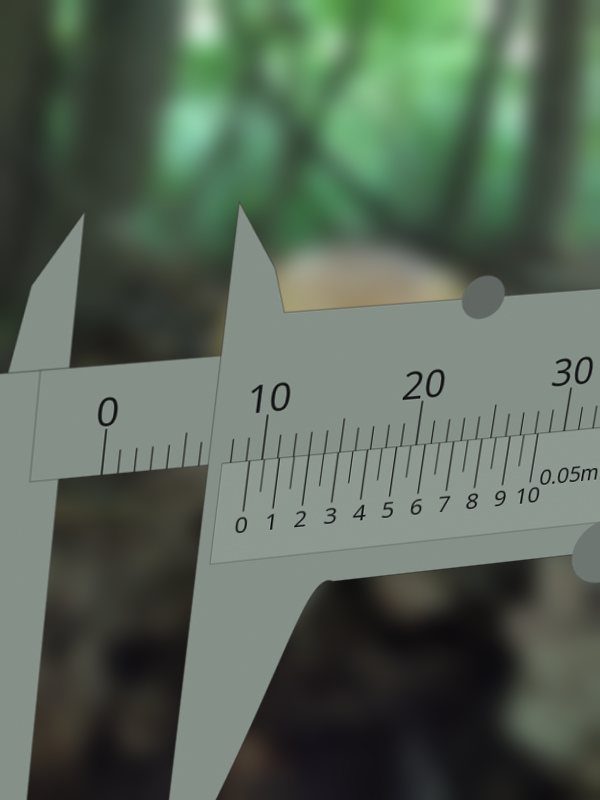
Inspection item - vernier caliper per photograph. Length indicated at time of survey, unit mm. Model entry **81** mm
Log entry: **9.2** mm
